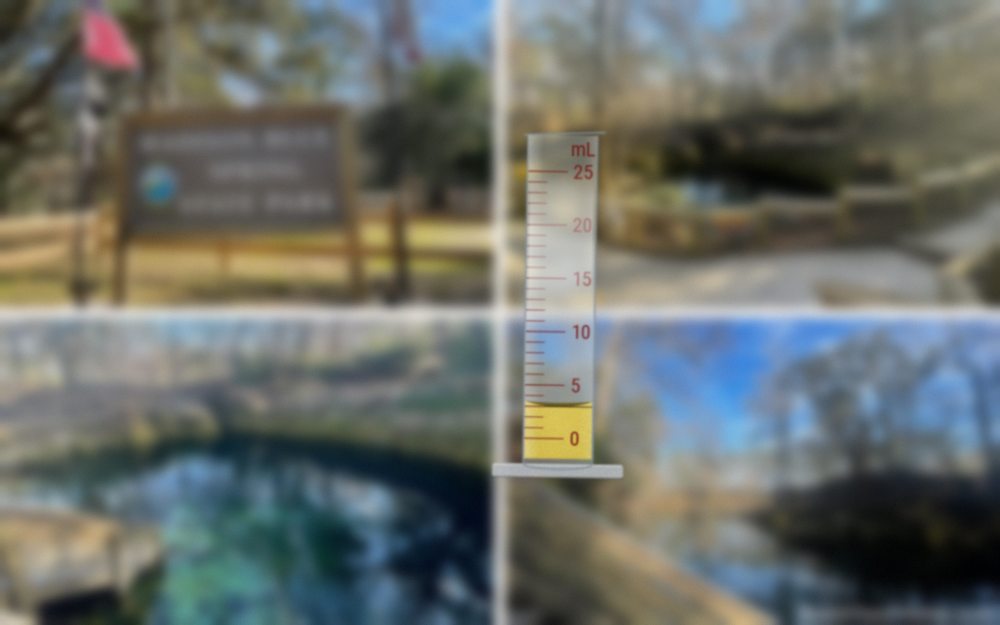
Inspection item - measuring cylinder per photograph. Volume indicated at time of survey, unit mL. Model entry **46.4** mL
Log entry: **3** mL
